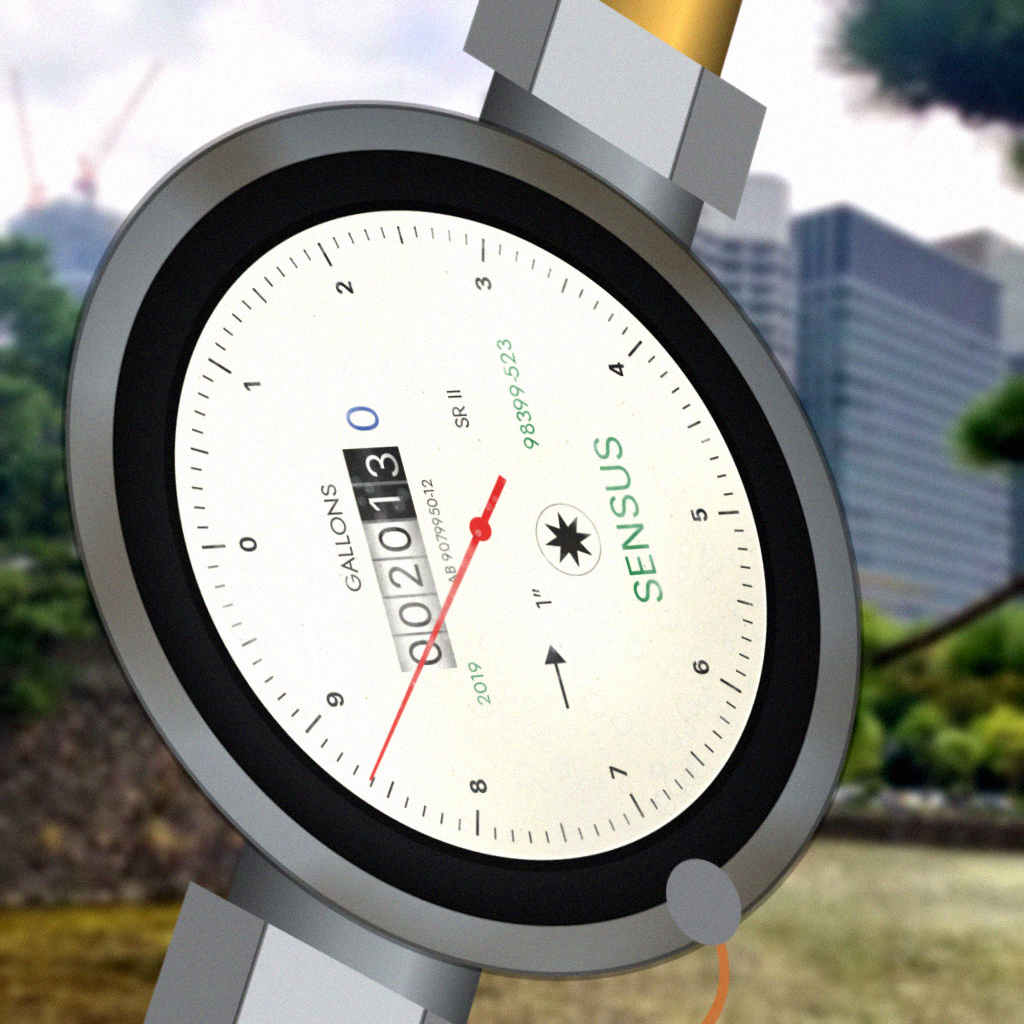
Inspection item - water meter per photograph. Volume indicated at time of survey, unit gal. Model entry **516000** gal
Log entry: **20128.6** gal
